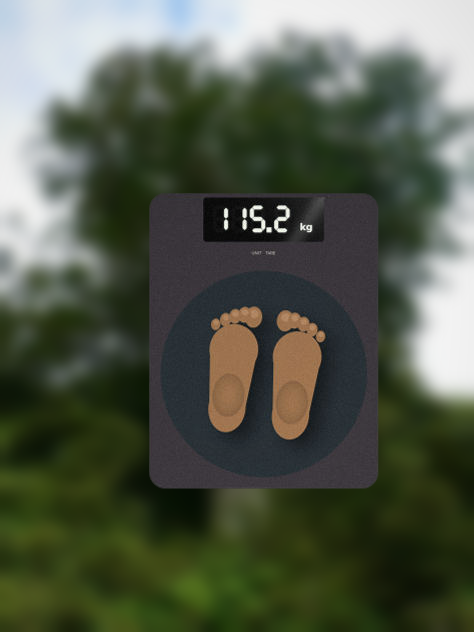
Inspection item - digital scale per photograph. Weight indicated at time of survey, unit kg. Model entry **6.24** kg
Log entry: **115.2** kg
